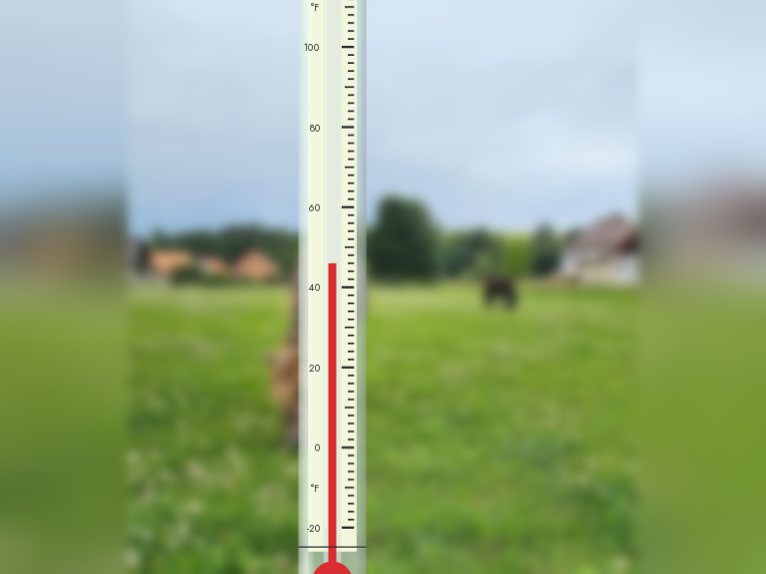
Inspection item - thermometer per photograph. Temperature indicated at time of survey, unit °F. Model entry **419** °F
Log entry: **46** °F
